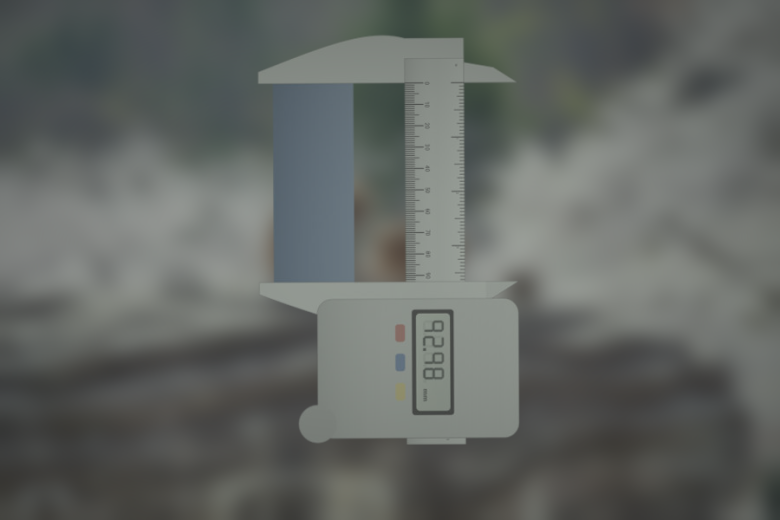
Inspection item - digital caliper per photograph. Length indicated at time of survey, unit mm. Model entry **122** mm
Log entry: **92.98** mm
